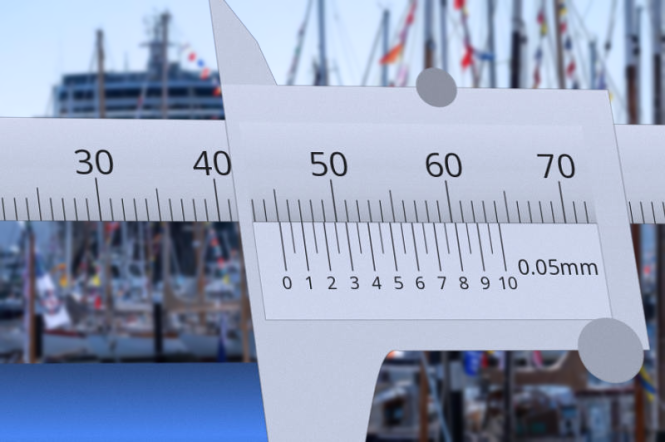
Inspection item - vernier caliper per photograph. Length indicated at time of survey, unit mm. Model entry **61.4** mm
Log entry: **45.1** mm
